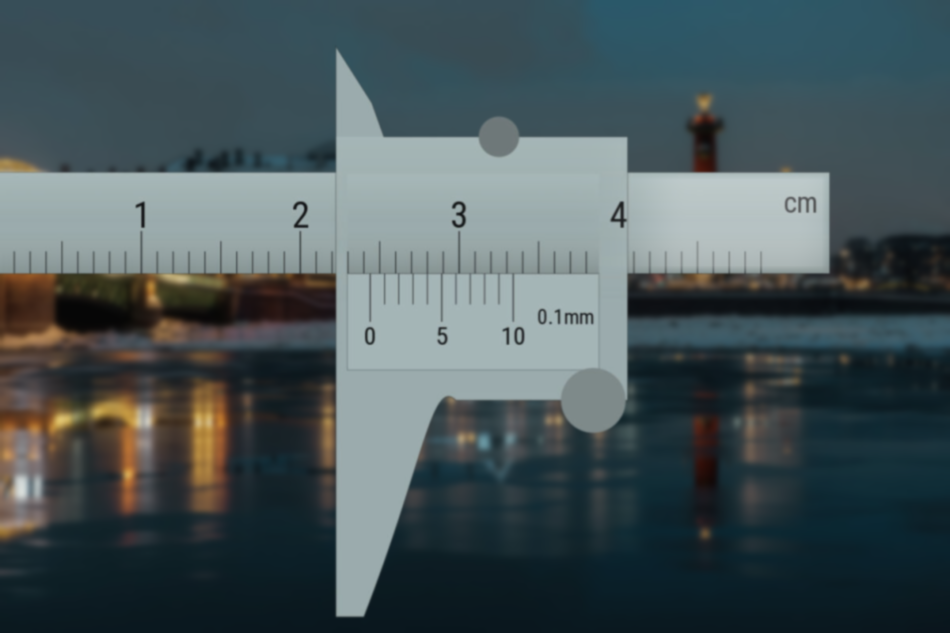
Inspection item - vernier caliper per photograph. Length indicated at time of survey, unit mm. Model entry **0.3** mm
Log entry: **24.4** mm
